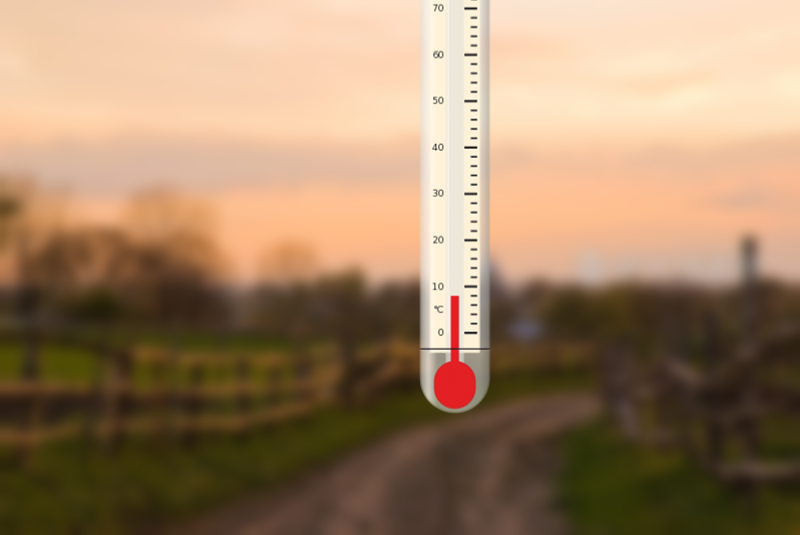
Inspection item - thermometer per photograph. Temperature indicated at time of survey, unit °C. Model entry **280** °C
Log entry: **8** °C
